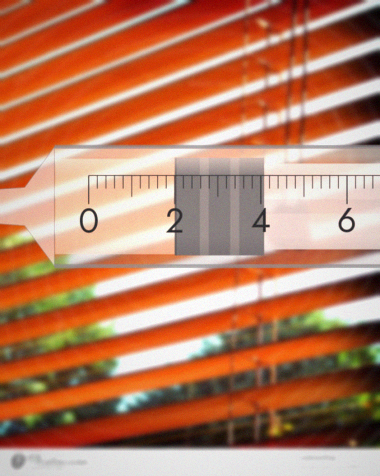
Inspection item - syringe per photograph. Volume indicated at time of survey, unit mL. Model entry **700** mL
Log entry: **2** mL
